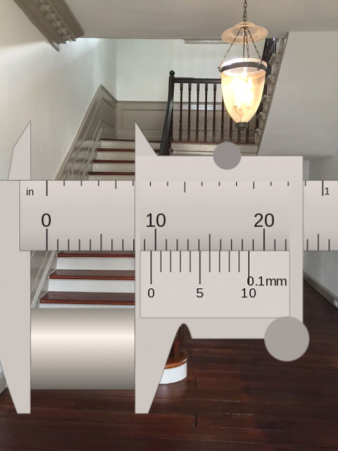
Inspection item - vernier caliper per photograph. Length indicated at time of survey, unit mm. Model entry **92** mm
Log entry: **9.6** mm
